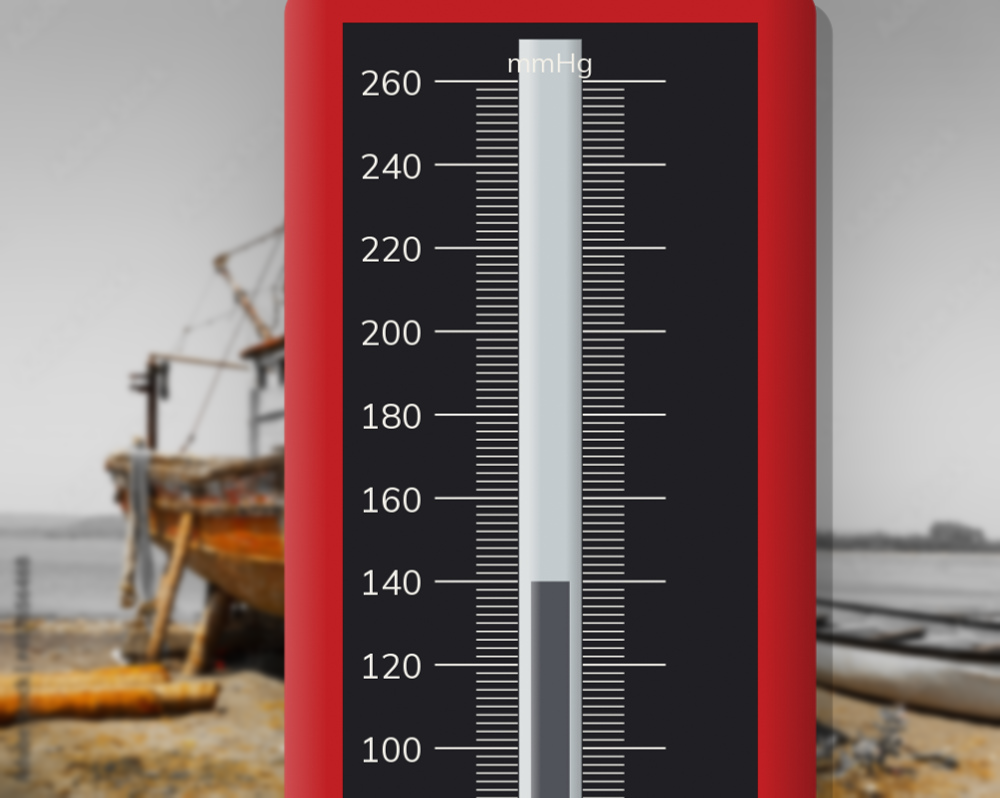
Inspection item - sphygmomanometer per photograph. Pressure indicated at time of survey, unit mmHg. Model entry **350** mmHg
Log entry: **140** mmHg
